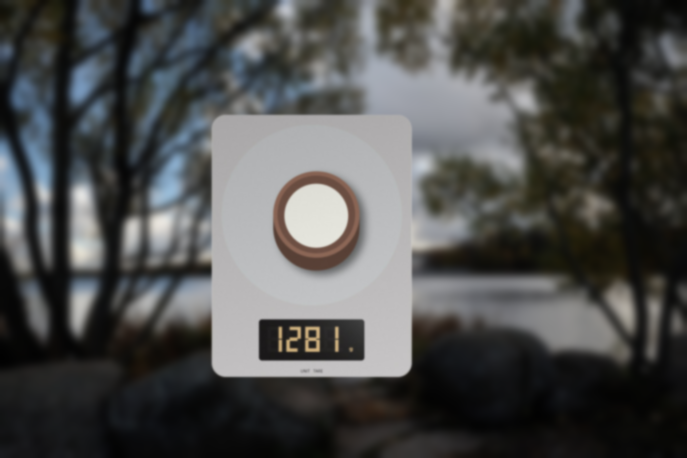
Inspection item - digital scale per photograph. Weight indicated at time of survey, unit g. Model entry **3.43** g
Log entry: **1281** g
